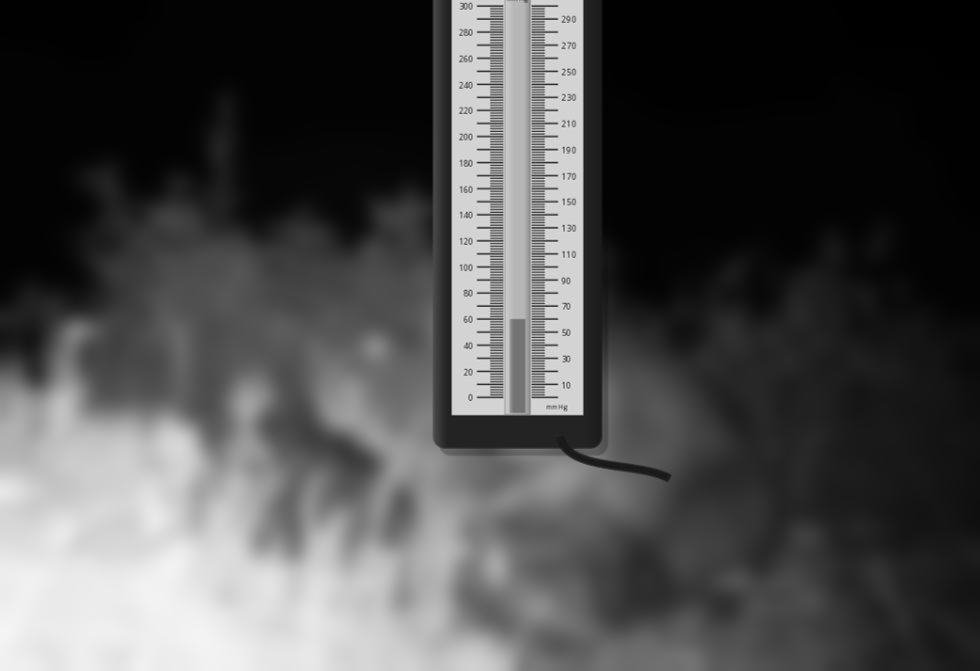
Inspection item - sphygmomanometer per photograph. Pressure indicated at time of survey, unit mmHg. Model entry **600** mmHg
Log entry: **60** mmHg
